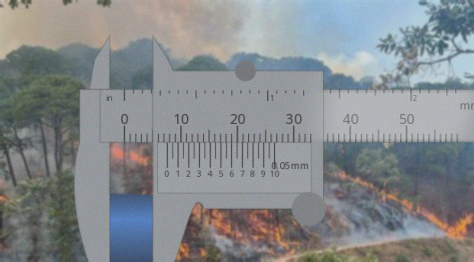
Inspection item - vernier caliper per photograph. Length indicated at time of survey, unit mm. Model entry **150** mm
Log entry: **7.6** mm
